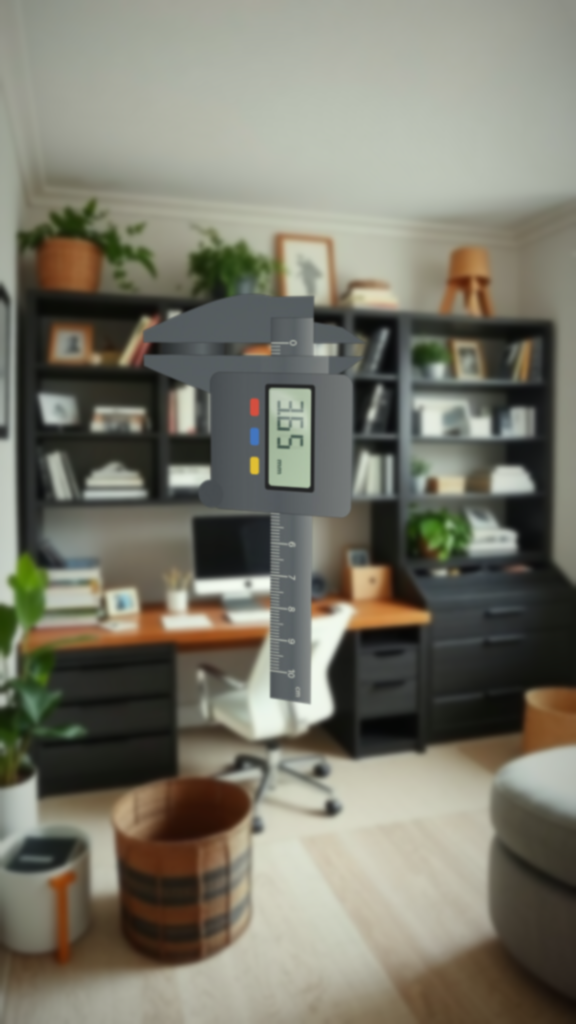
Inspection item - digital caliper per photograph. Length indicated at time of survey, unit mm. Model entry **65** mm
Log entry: **3.65** mm
